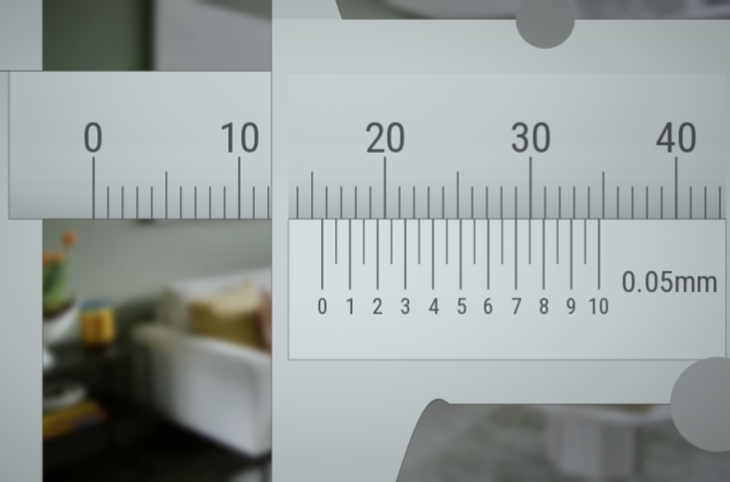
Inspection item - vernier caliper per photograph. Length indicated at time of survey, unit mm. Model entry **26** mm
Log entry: **15.7** mm
